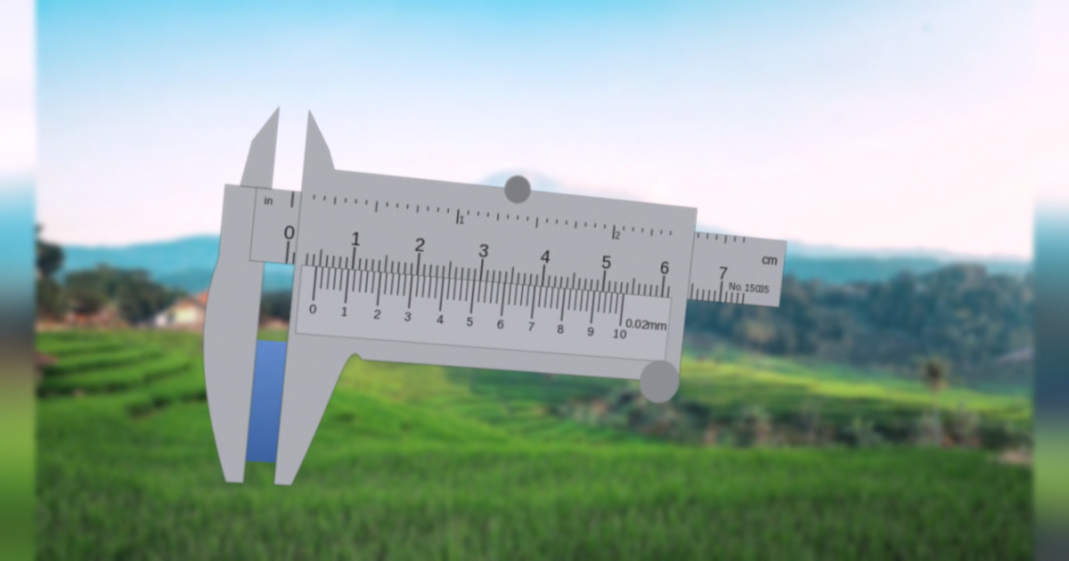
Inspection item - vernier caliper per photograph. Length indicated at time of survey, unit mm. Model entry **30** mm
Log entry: **4.5** mm
